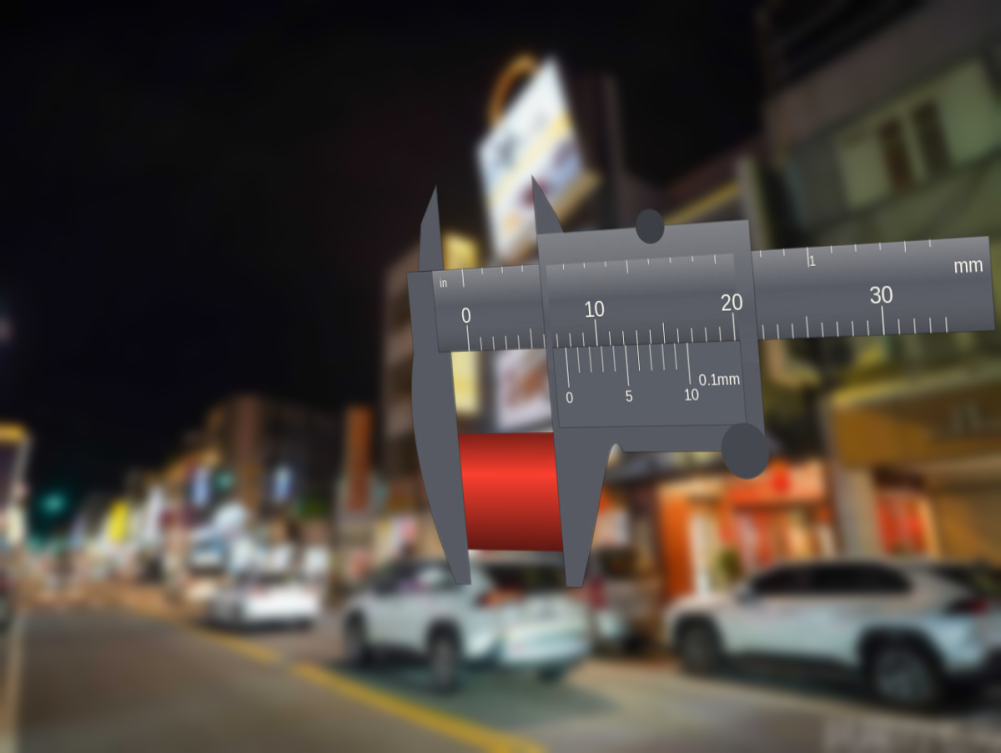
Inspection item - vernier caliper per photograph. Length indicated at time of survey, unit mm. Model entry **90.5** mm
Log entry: **7.6** mm
